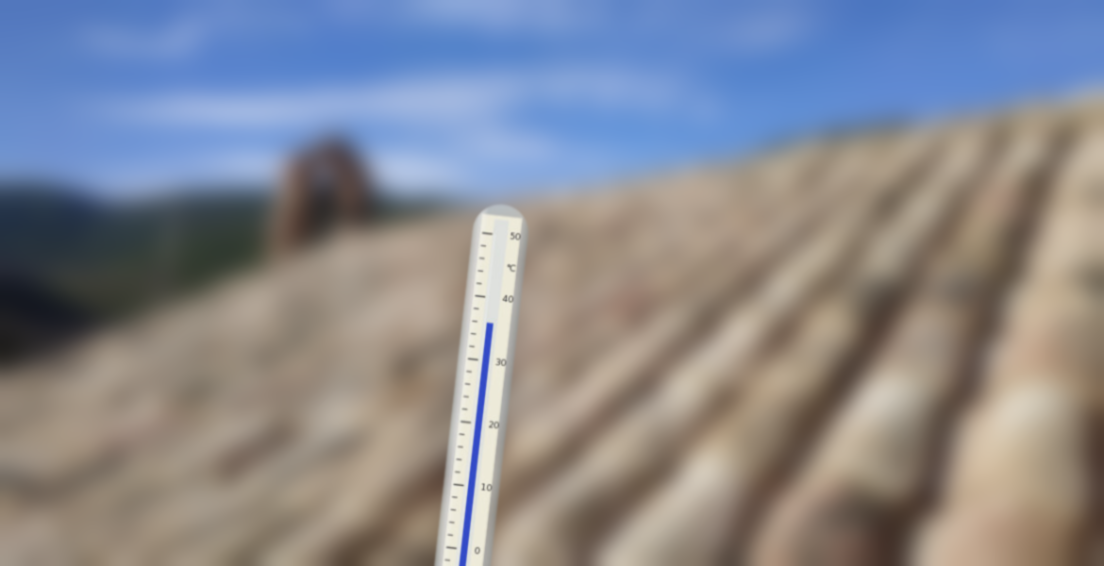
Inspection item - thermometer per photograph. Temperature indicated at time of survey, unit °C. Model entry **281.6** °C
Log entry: **36** °C
